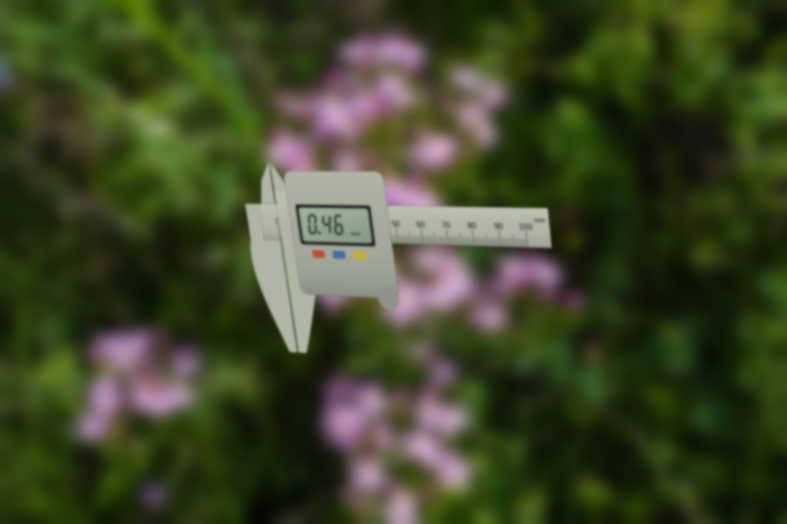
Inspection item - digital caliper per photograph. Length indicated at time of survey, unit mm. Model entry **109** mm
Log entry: **0.46** mm
